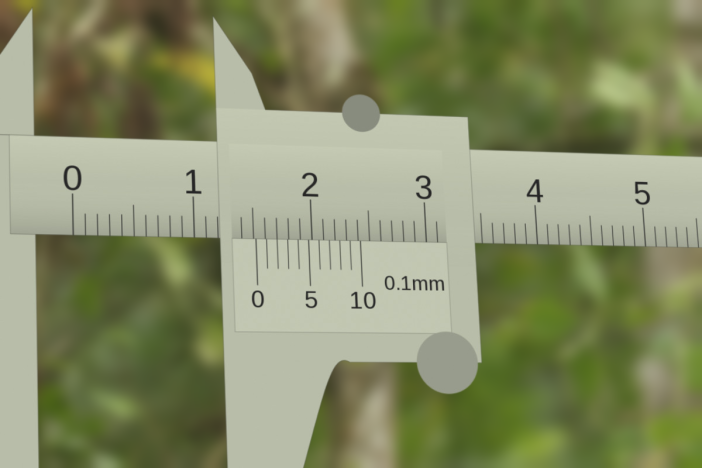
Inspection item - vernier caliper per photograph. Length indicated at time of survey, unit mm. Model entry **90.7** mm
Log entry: **15.2** mm
